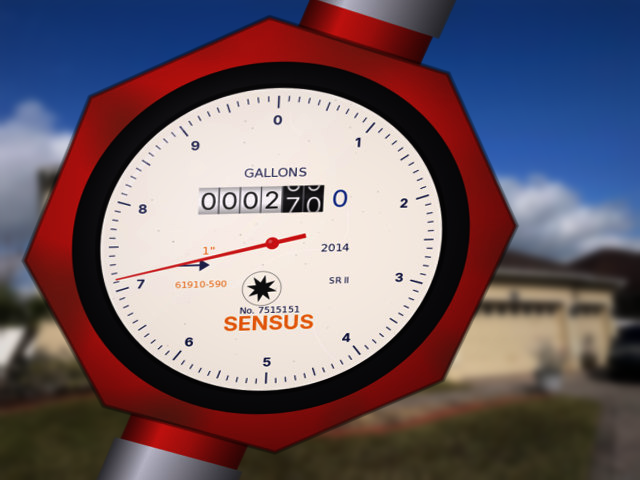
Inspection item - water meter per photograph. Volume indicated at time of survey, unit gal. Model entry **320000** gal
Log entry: **2697.1** gal
